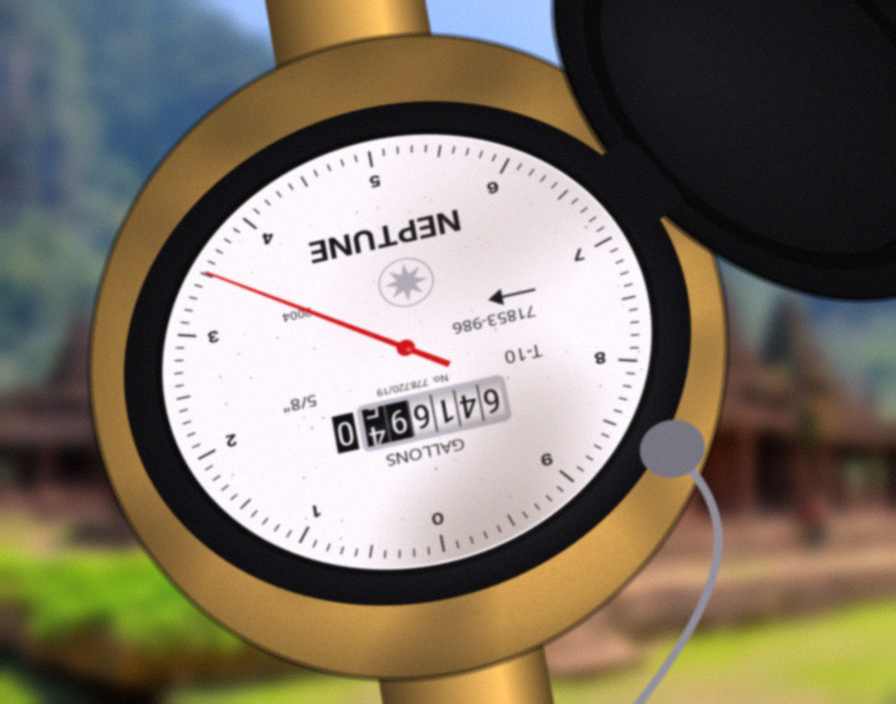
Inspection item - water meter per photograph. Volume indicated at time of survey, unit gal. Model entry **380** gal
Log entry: **6416943.5** gal
